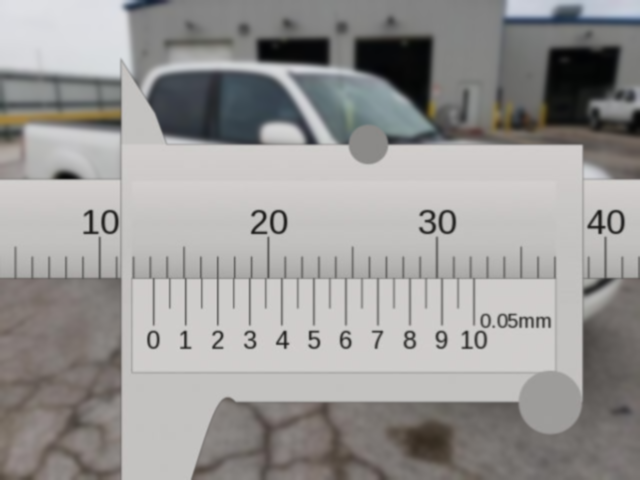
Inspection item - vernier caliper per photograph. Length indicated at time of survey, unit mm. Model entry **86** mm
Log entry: **13.2** mm
